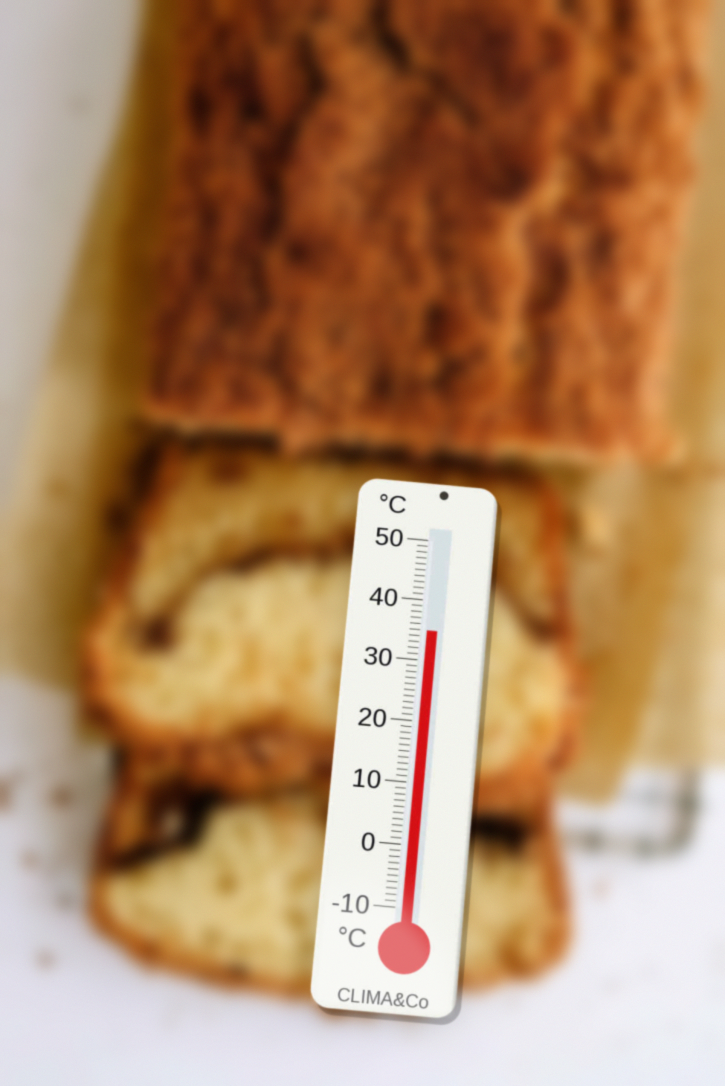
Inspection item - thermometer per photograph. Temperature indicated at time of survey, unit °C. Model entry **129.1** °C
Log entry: **35** °C
